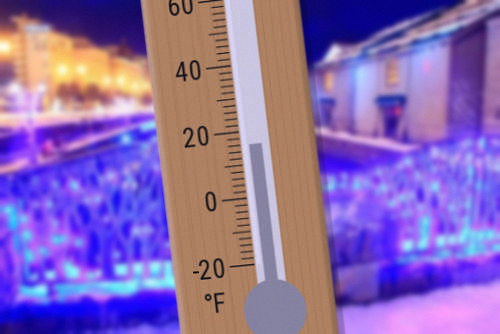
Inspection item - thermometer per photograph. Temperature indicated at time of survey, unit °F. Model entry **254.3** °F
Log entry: **16** °F
